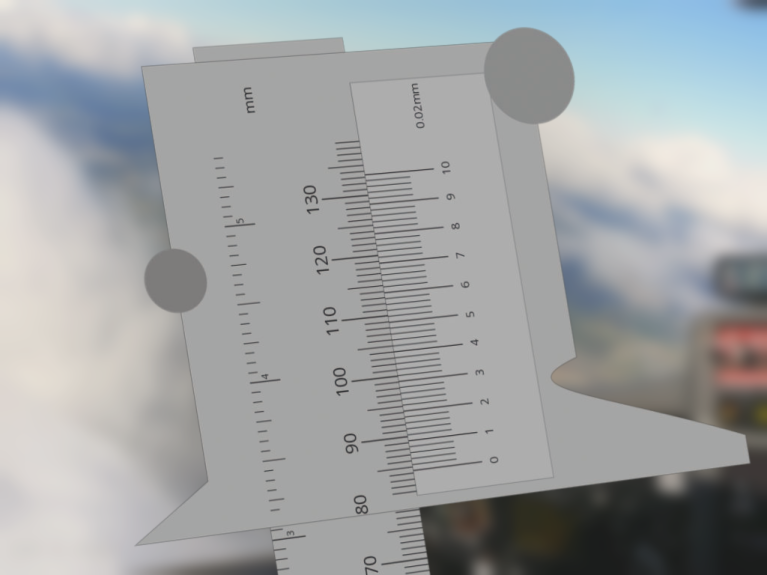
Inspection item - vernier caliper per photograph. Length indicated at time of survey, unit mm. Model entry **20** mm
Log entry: **84.4** mm
